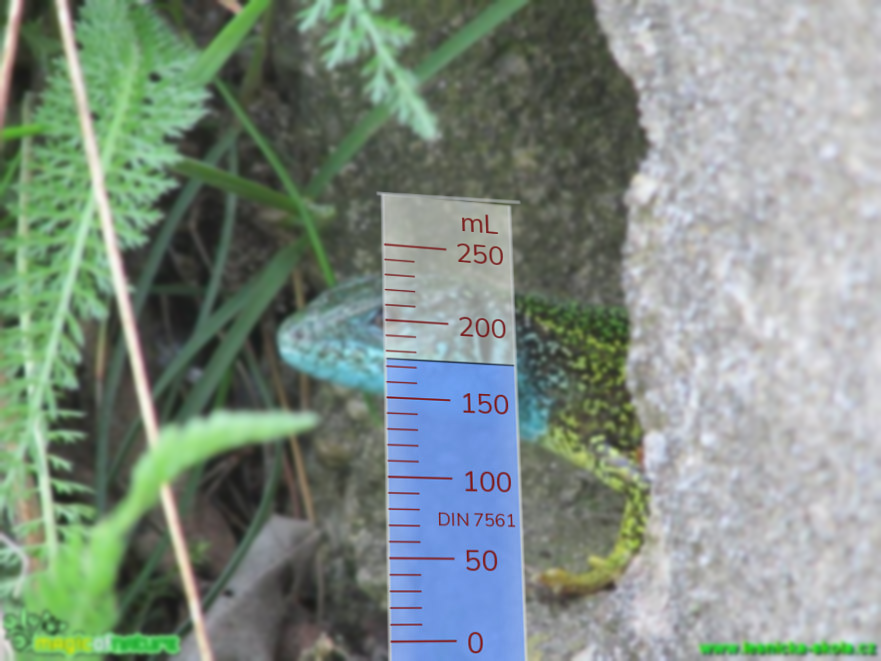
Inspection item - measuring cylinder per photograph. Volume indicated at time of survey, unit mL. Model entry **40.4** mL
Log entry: **175** mL
